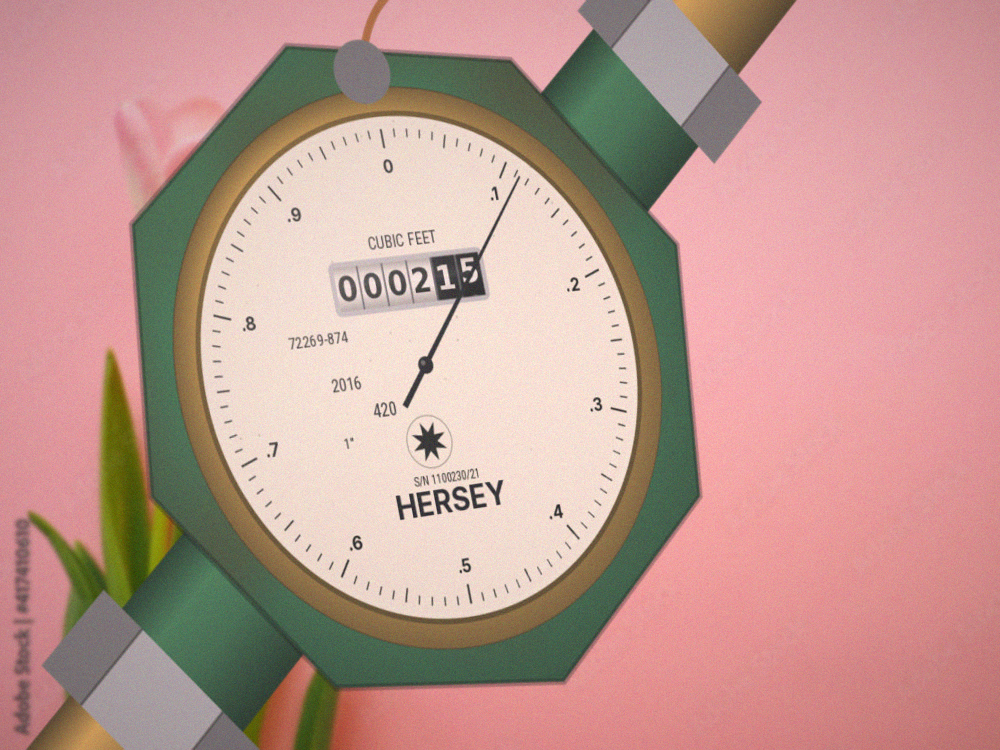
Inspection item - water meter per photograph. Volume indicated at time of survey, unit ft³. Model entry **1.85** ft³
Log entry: **215.11** ft³
